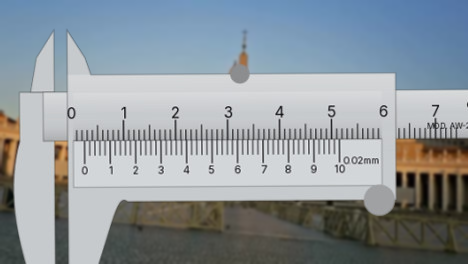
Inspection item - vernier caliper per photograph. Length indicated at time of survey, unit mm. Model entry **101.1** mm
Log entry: **2.5** mm
